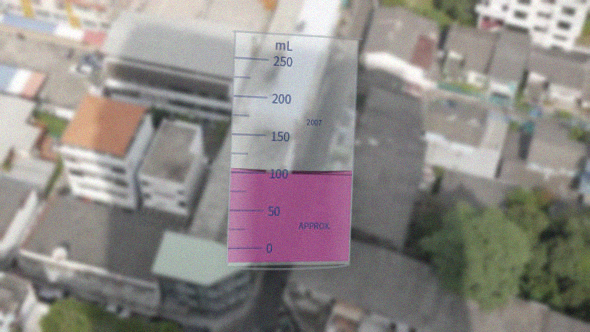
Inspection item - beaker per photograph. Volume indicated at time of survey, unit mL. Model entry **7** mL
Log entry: **100** mL
